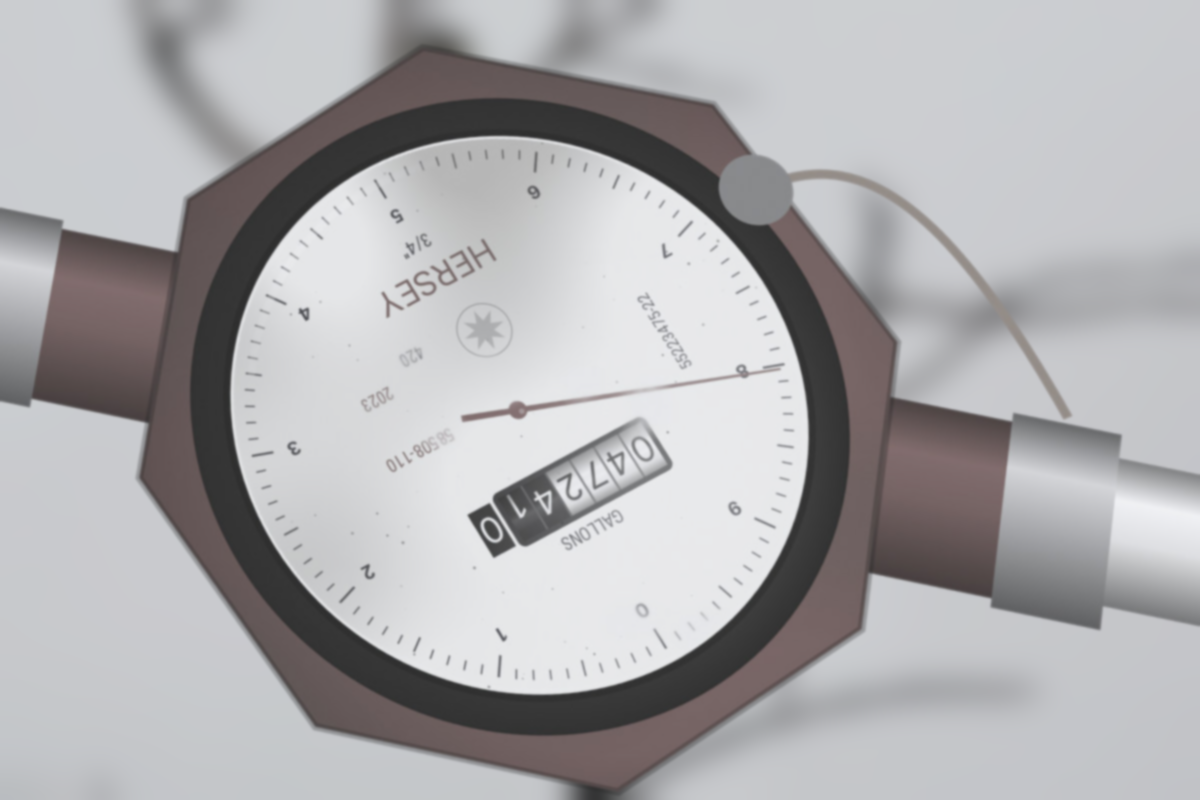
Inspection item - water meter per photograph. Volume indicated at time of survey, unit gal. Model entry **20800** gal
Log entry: **472408.0** gal
